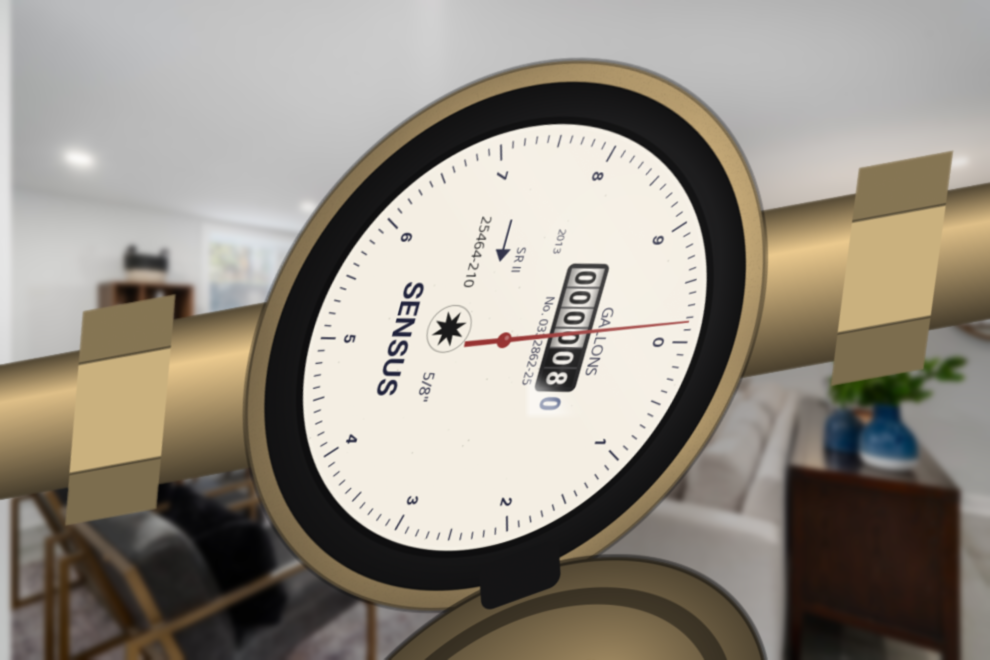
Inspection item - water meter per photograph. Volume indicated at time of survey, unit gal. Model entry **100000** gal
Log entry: **79.8** gal
